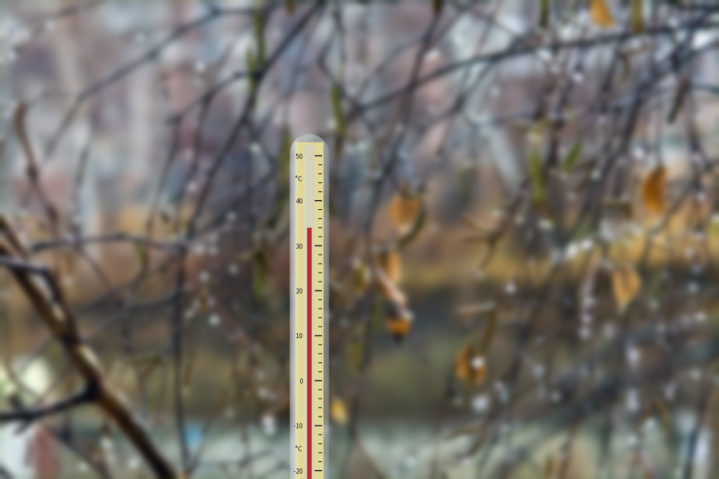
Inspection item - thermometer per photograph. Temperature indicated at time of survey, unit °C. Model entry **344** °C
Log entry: **34** °C
